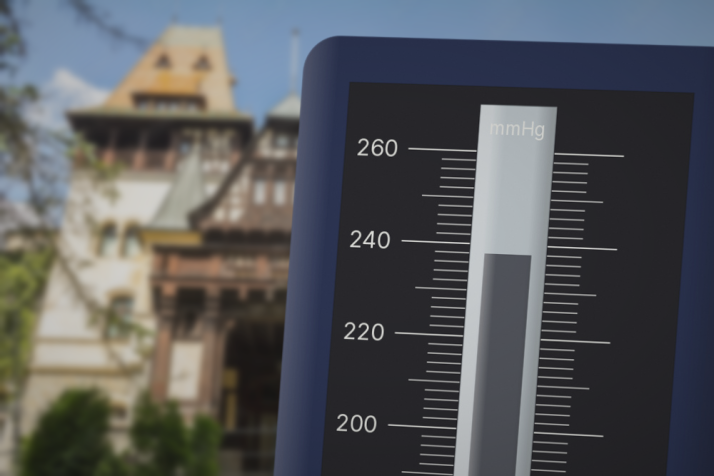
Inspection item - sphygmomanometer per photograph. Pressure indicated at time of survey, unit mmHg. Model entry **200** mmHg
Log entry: **238** mmHg
